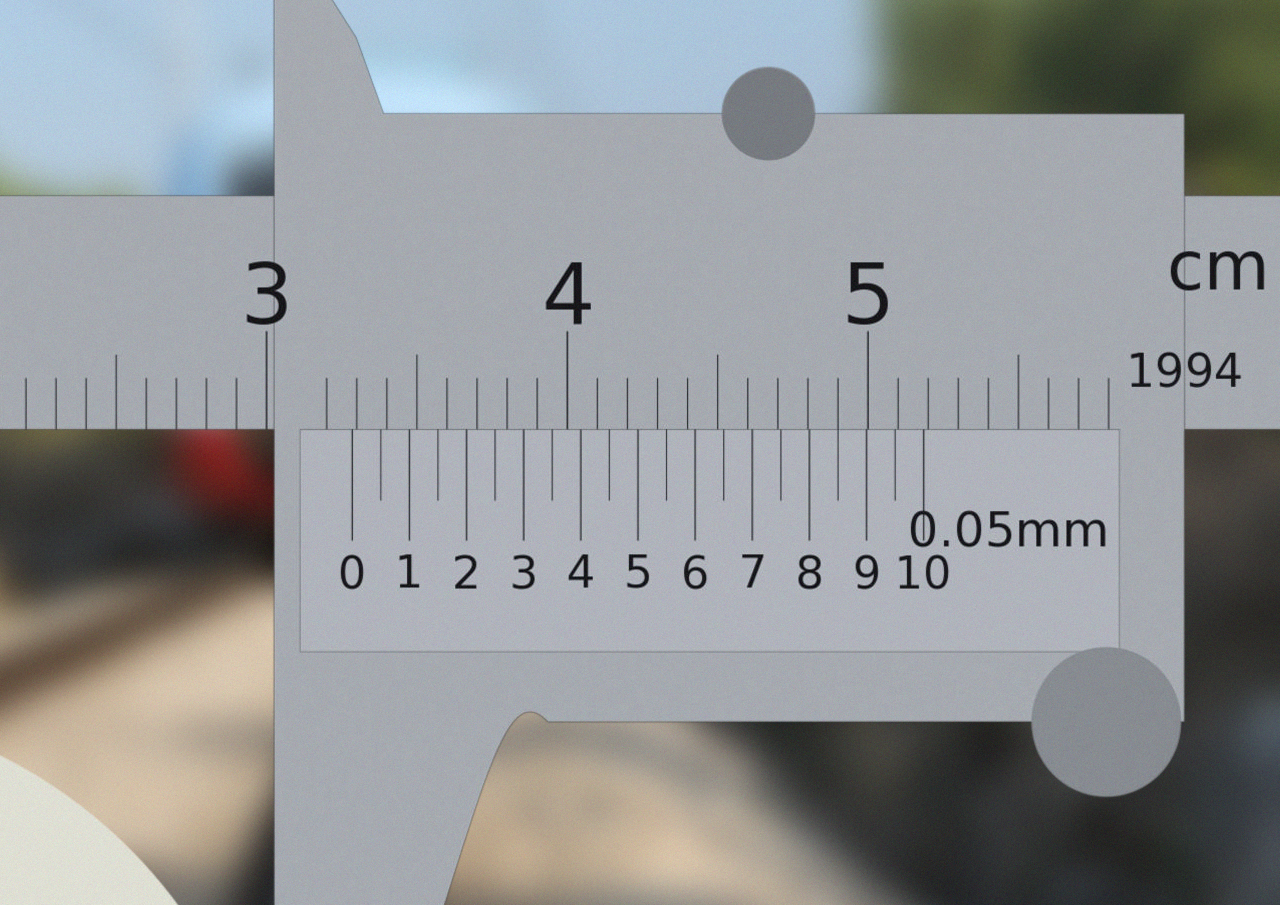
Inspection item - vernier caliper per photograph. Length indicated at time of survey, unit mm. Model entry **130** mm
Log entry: **32.85** mm
